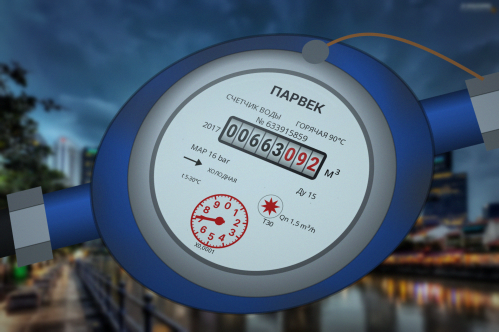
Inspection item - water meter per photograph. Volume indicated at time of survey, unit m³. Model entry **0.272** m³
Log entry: **663.0927** m³
